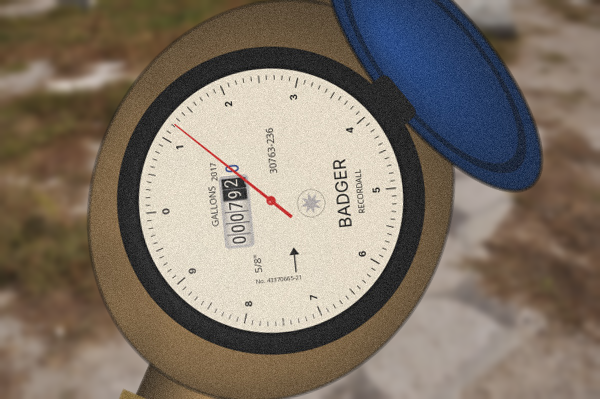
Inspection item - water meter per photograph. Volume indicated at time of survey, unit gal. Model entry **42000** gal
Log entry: **7921.2** gal
